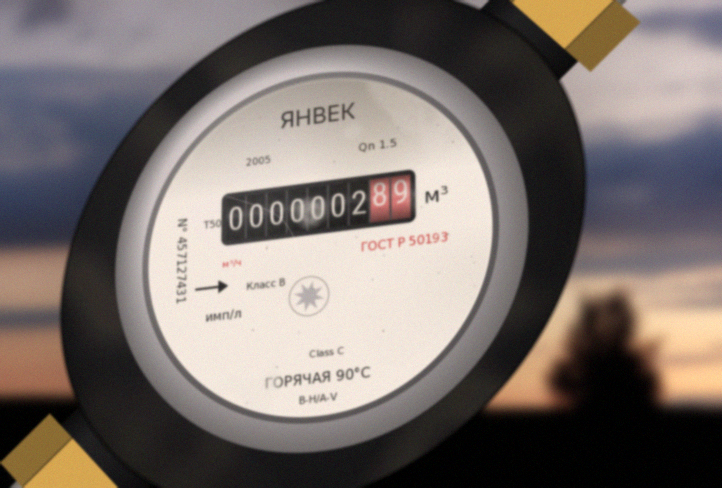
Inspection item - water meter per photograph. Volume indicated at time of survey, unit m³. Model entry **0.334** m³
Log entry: **2.89** m³
